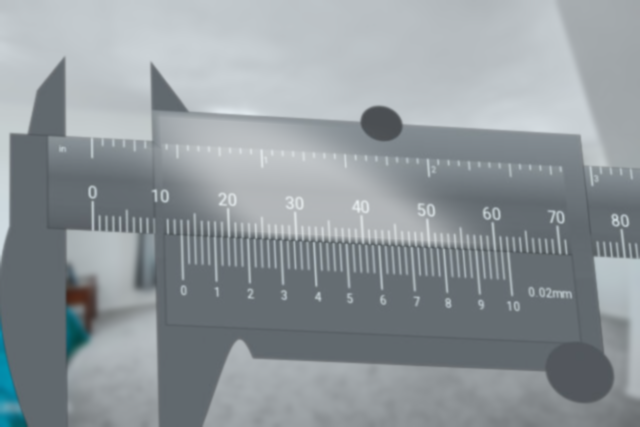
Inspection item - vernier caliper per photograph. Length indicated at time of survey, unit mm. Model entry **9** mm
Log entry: **13.0** mm
